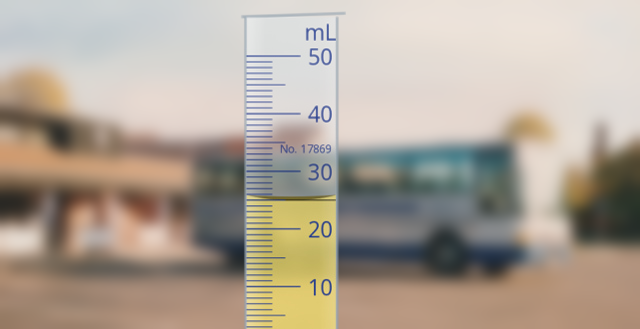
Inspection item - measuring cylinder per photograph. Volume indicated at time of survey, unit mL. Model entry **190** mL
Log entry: **25** mL
